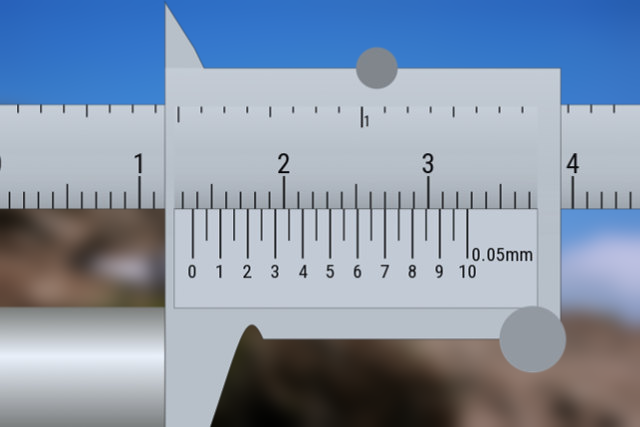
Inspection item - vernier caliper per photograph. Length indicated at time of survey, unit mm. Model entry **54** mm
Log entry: **13.7** mm
